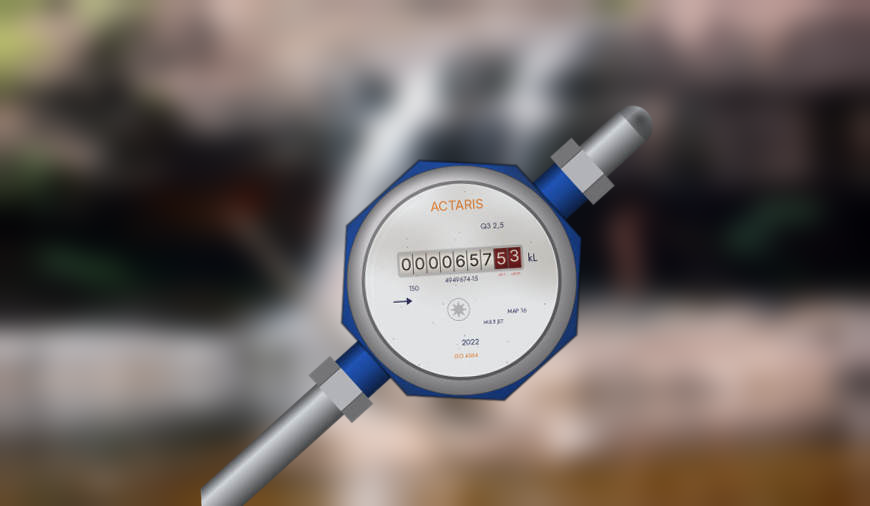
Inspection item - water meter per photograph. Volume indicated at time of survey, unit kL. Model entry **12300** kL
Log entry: **657.53** kL
